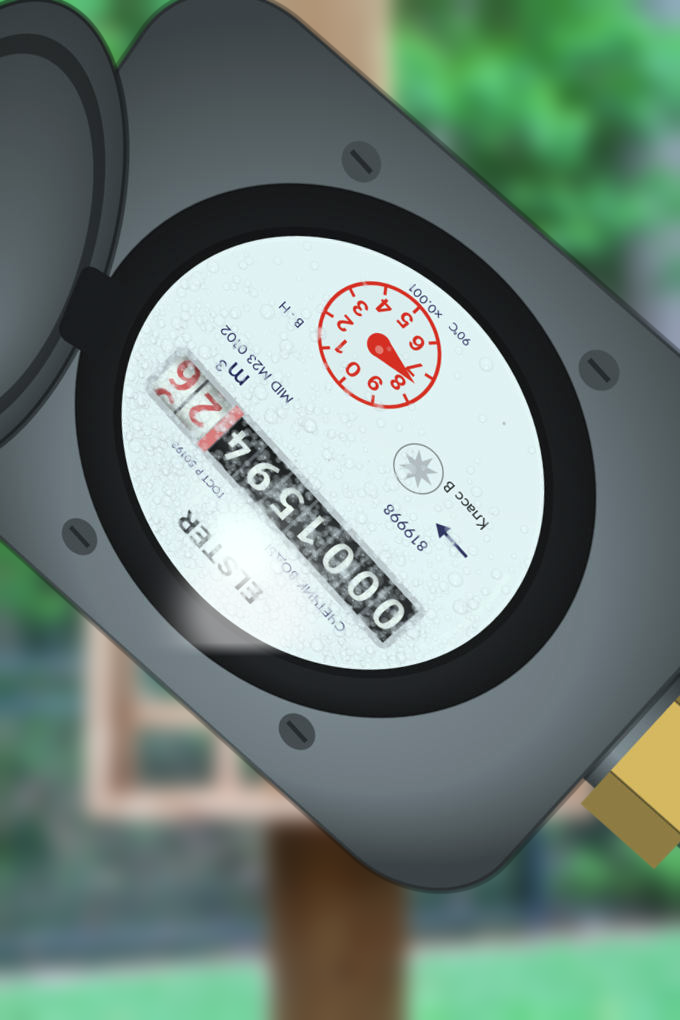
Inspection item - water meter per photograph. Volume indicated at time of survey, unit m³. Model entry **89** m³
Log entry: **1594.257** m³
